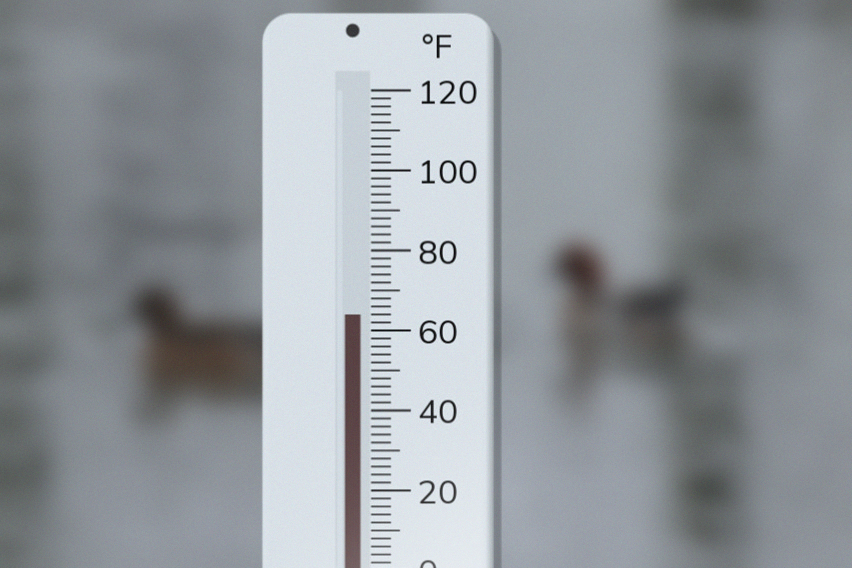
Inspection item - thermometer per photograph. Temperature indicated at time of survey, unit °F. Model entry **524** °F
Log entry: **64** °F
